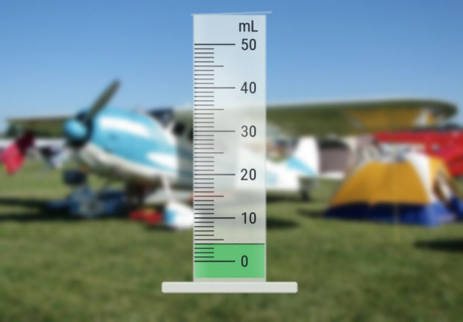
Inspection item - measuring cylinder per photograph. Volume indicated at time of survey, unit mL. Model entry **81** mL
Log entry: **4** mL
